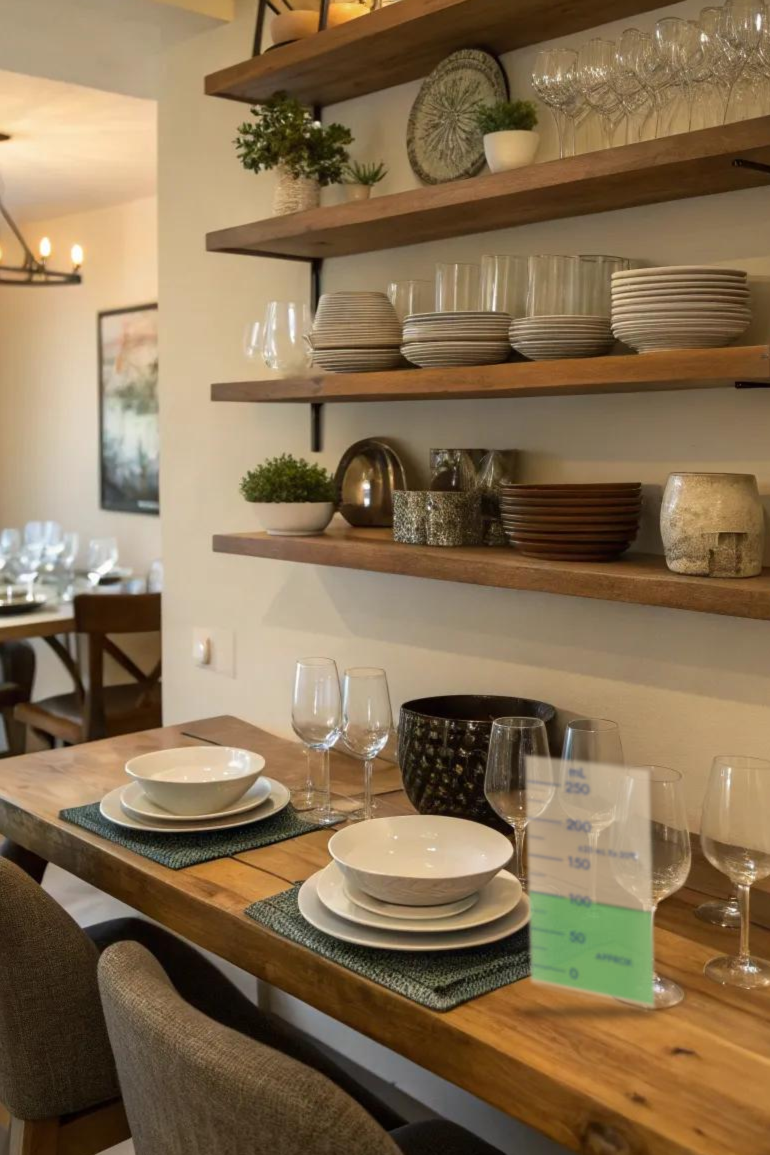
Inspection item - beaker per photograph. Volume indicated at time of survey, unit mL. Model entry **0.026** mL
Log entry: **100** mL
